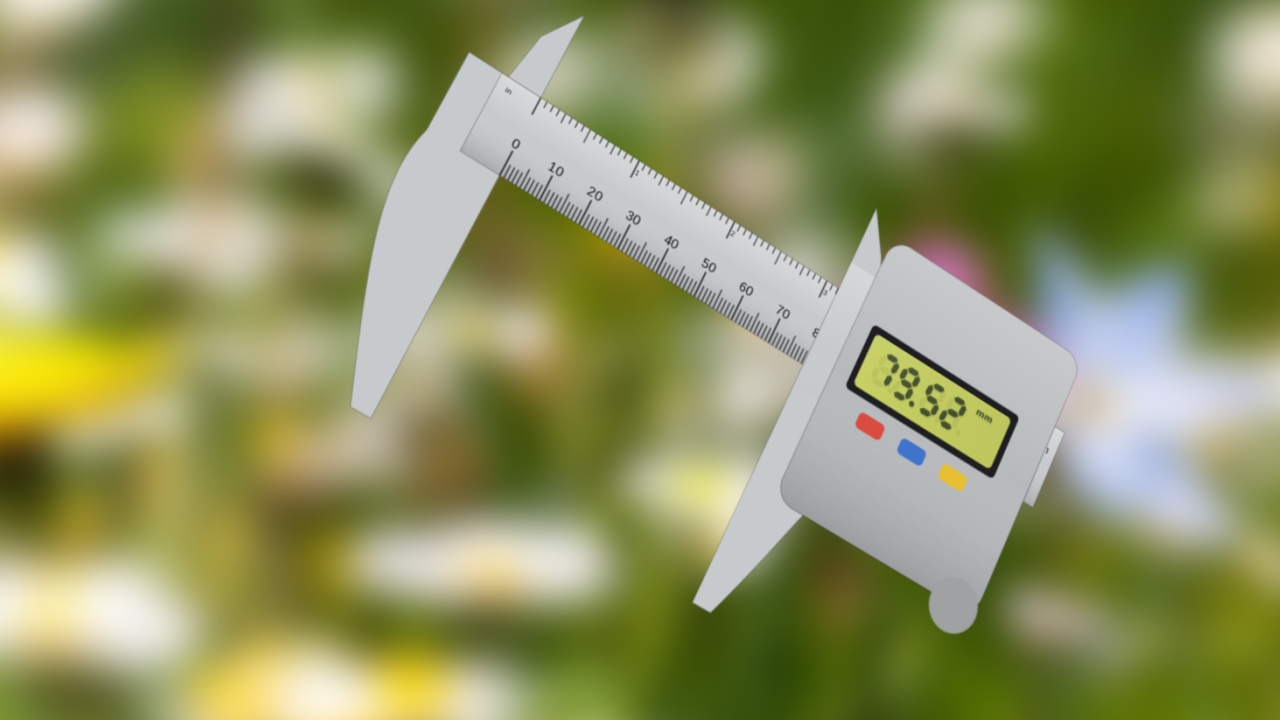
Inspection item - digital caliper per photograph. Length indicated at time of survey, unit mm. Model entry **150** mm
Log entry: **79.52** mm
